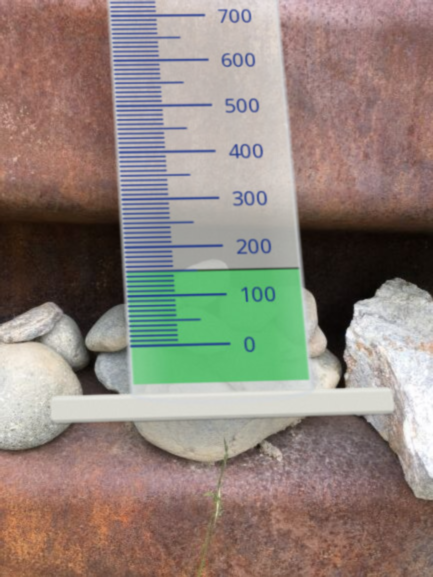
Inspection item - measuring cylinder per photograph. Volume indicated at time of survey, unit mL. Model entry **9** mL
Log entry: **150** mL
